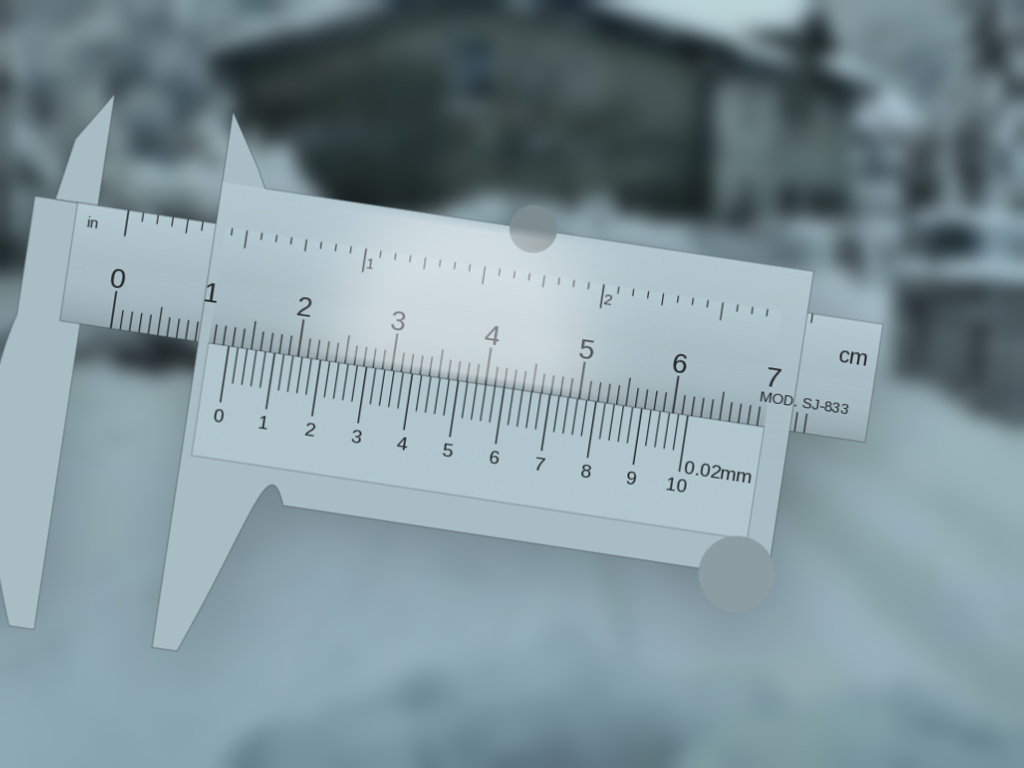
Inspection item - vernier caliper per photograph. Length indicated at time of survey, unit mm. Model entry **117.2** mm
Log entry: **12.6** mm
